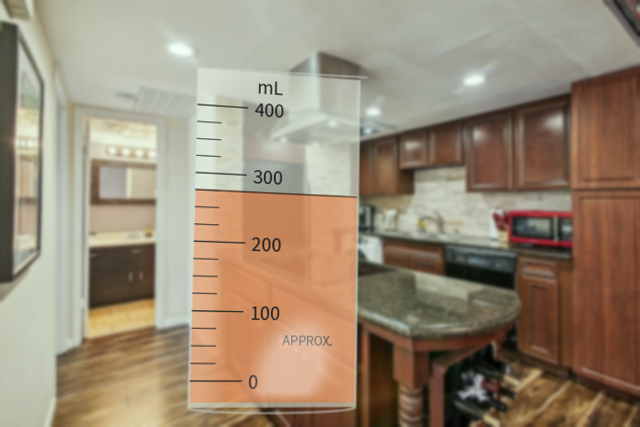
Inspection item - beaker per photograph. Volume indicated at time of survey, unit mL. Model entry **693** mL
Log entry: **275** mL
